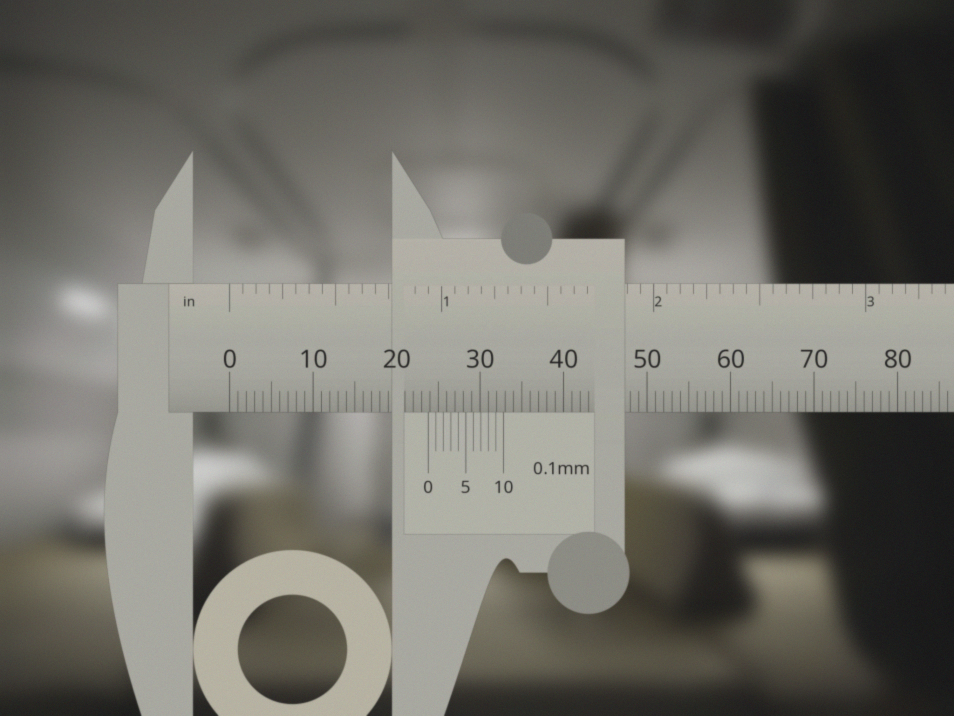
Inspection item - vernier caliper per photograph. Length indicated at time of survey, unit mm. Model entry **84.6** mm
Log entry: **23.8** mm
